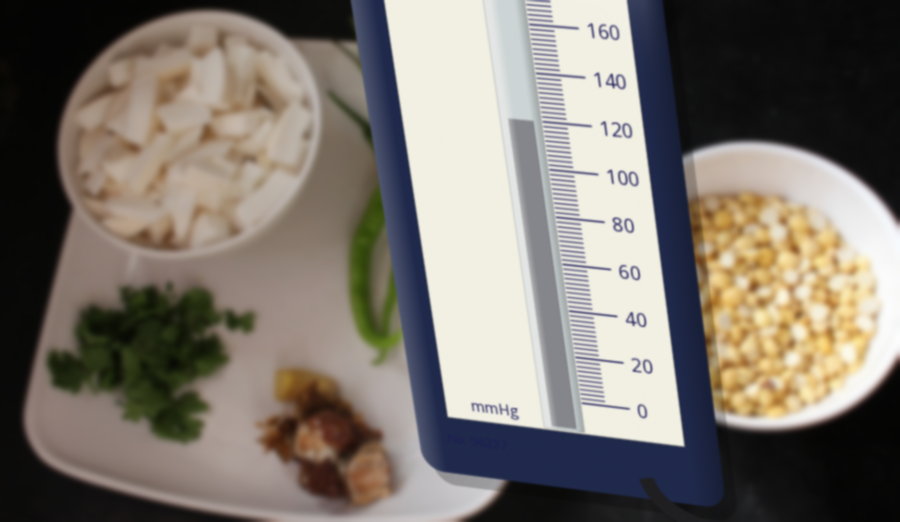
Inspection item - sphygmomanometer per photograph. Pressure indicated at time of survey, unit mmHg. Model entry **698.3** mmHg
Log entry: **120** mmHg
